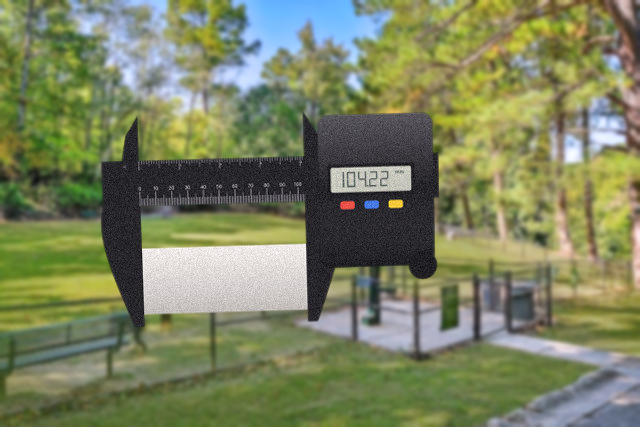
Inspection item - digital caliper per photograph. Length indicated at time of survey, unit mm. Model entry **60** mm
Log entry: **104.22** mm
